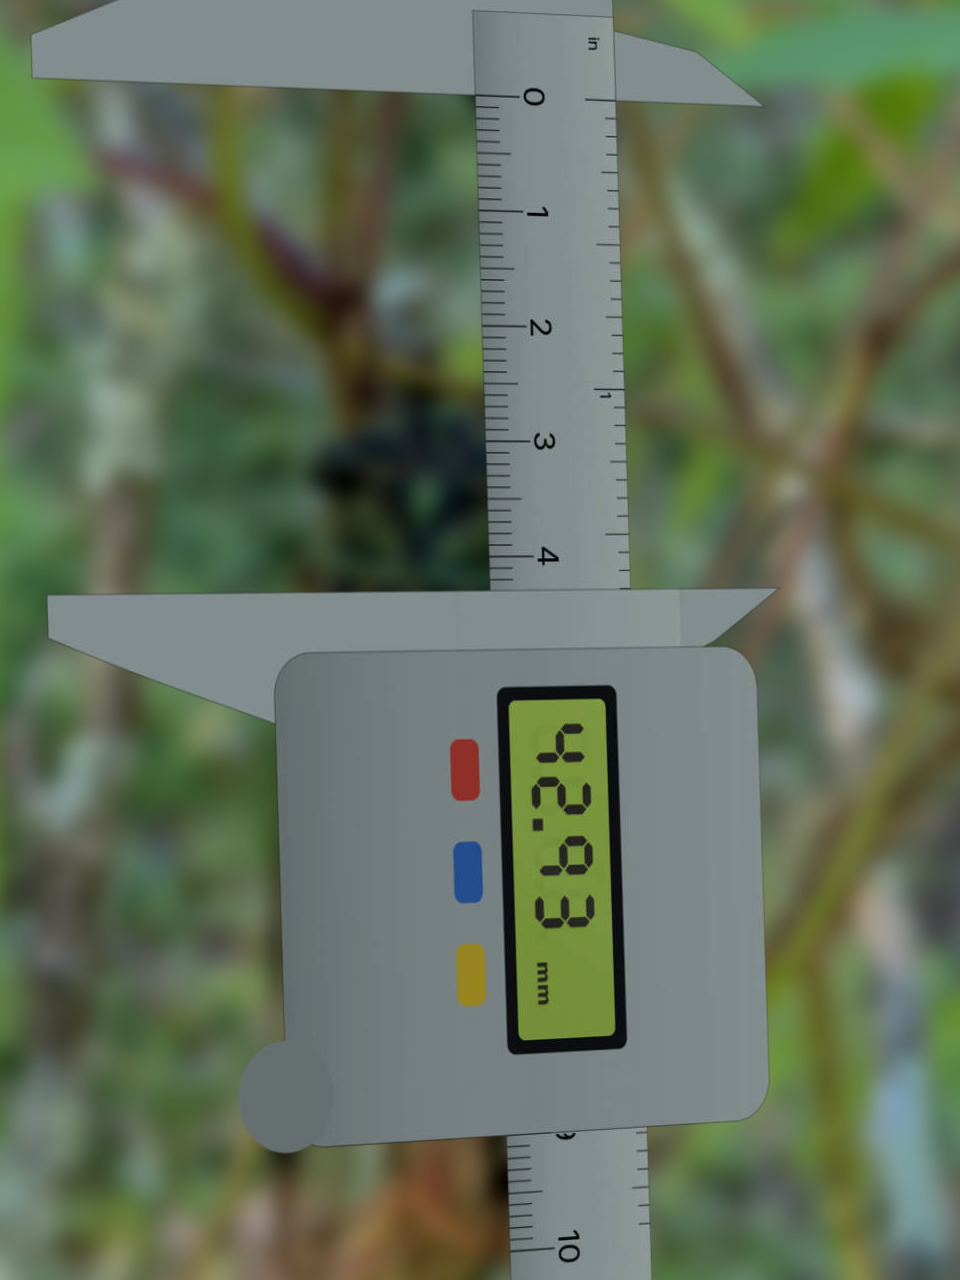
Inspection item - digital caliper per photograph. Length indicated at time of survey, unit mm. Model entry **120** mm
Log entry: **42.93** mm
